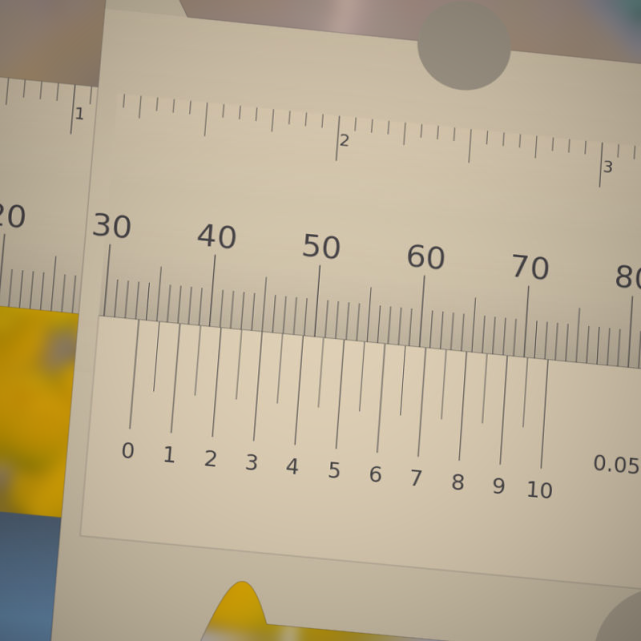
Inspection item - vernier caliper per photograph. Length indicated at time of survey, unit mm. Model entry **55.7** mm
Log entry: **33.3** mm
